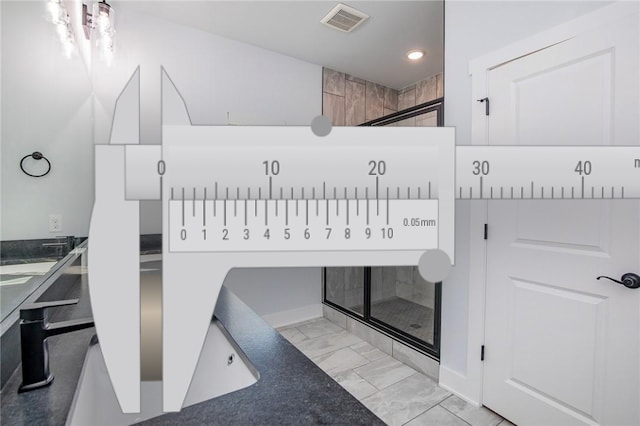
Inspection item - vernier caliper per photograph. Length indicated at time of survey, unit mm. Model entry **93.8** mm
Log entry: **2.0** mm
